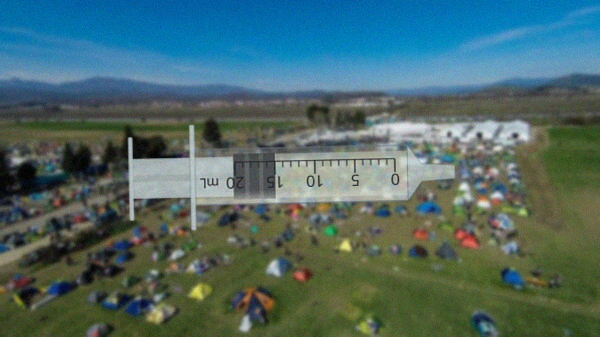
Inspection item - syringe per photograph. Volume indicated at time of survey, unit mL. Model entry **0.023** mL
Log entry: **15** mL
